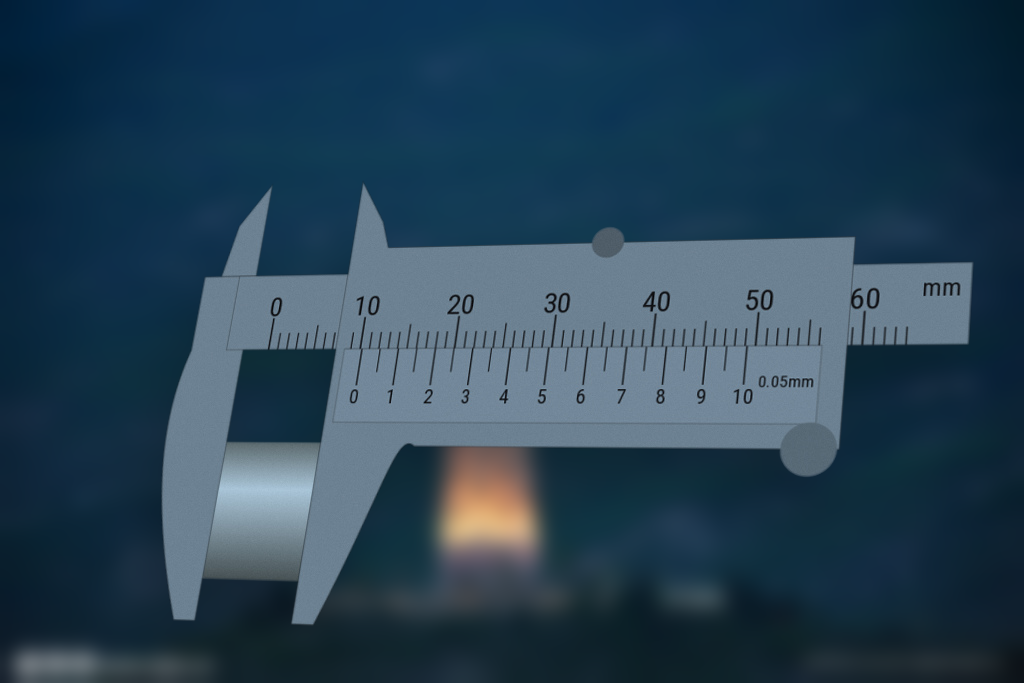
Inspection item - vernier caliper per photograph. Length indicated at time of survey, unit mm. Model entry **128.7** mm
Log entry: **10.2** mm
